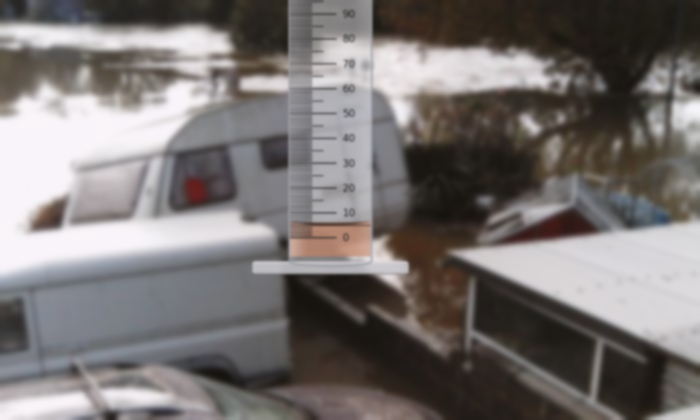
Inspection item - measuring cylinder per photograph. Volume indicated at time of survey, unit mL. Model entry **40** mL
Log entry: **5** mL
